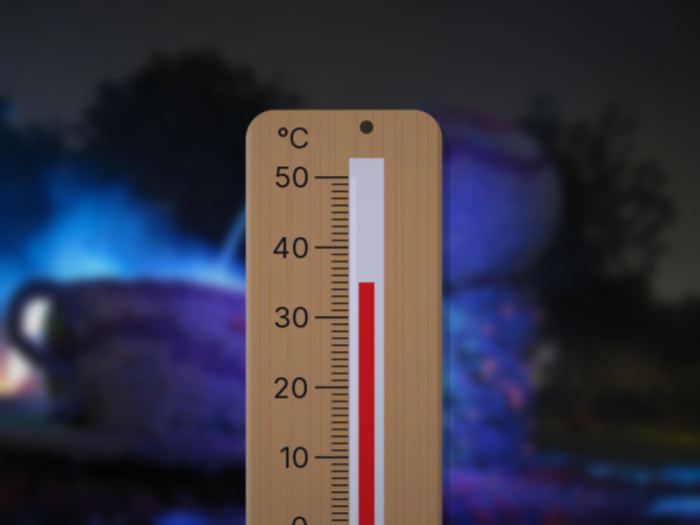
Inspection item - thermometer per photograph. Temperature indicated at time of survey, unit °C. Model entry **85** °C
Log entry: **35** °C
